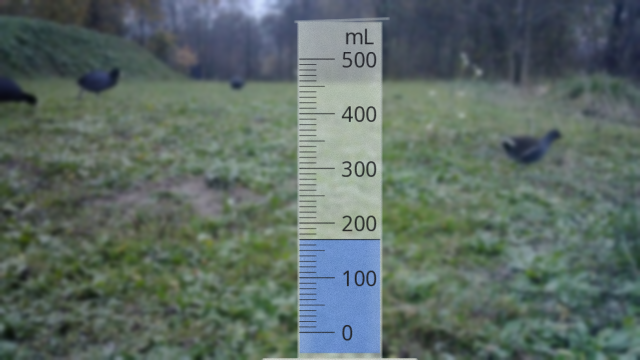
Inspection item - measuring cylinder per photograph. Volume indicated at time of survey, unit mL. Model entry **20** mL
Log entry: **170** mL
